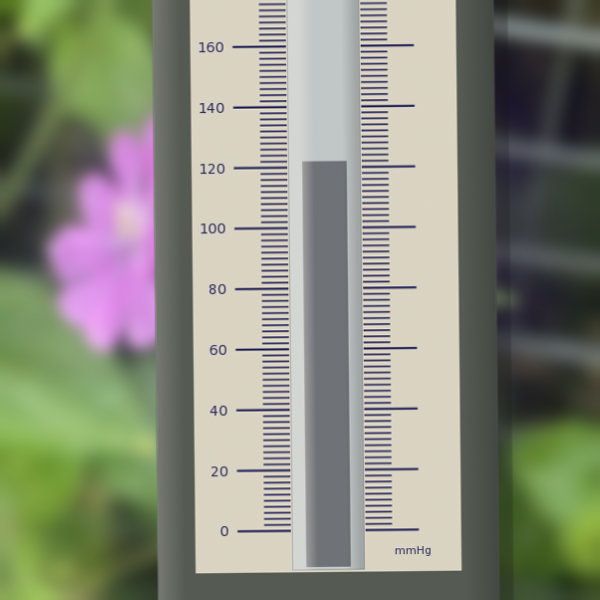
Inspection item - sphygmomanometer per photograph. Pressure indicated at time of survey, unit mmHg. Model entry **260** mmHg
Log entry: **122** mmHg
